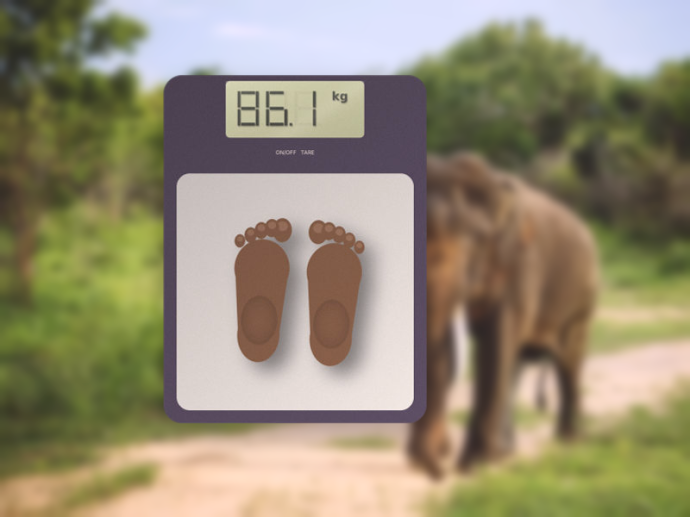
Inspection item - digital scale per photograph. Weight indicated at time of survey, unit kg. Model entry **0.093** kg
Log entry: **86.1** kg
